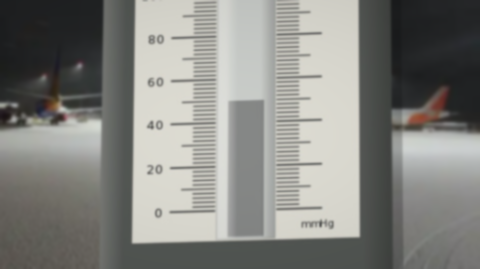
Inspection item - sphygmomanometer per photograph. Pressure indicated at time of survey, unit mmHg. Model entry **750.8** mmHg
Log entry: **50** mmHg
